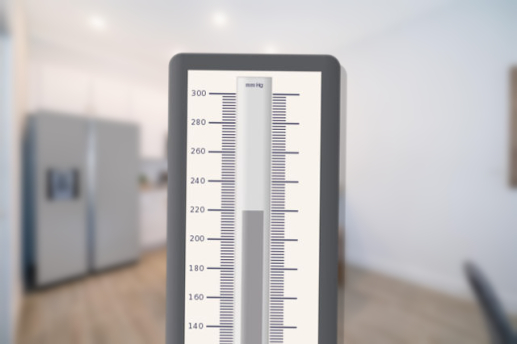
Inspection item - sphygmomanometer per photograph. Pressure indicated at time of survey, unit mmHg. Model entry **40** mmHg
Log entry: **220** mmHg
